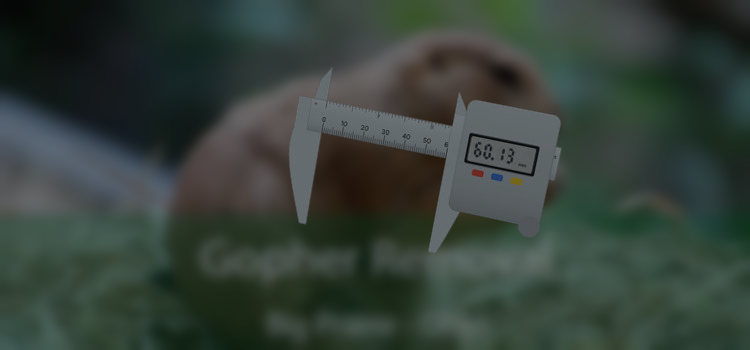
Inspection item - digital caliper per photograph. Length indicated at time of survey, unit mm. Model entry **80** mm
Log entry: **60.13** mm
